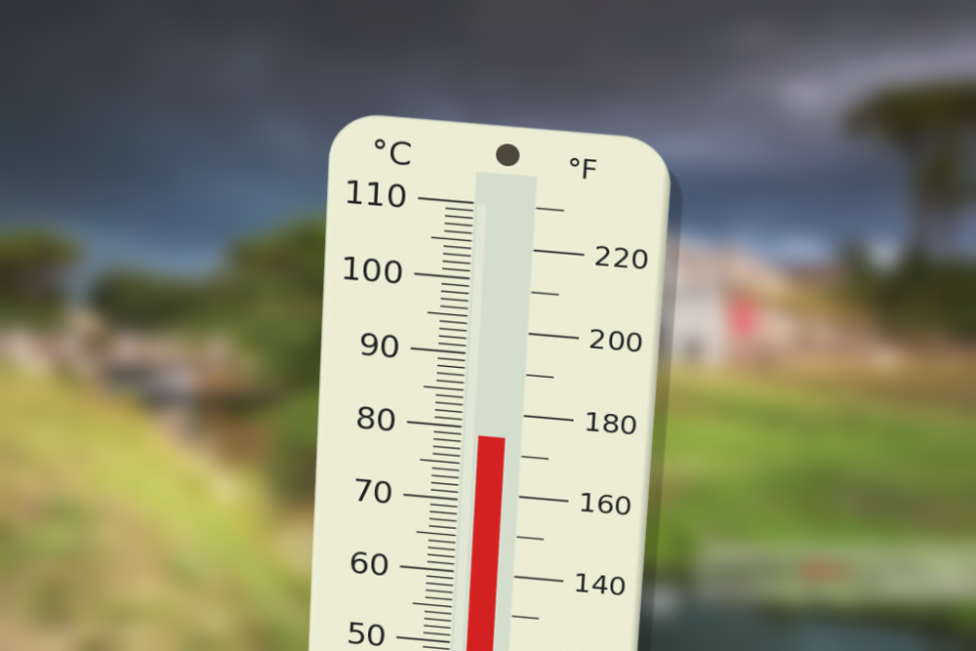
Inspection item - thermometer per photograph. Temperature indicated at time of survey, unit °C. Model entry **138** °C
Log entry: **79** °C
